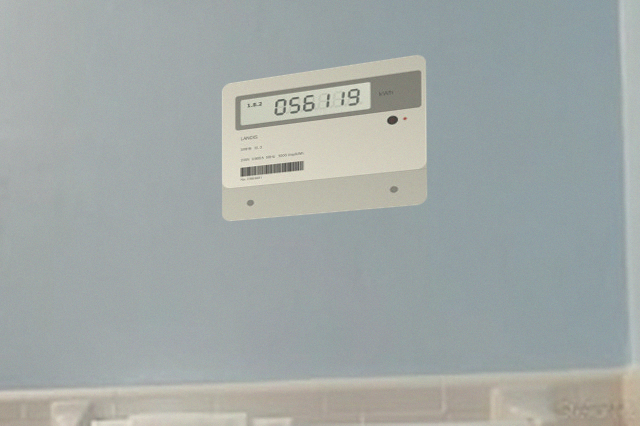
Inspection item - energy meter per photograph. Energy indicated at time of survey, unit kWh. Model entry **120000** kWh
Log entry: **56119** kWh
